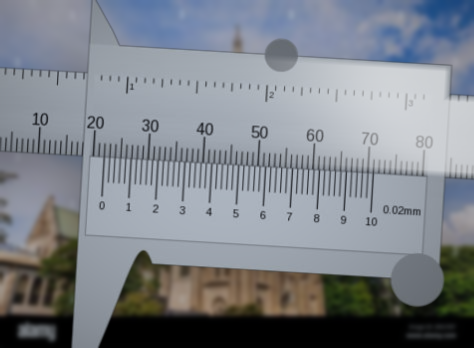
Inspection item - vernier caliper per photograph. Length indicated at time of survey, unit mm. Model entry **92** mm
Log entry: **22.0** mm
